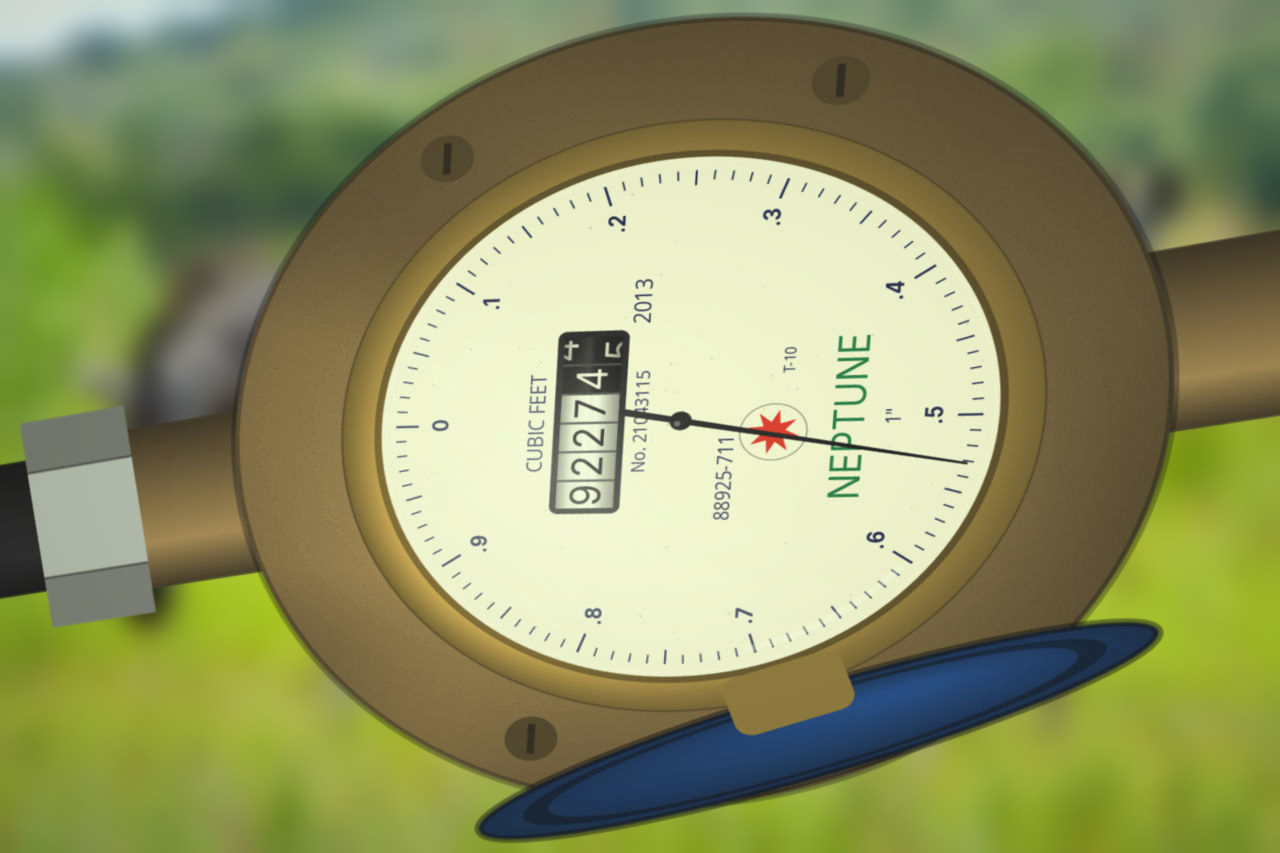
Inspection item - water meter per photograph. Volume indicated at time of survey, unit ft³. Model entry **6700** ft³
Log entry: **922744.53** ft³
